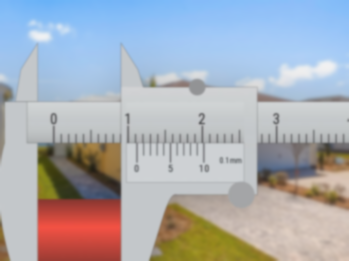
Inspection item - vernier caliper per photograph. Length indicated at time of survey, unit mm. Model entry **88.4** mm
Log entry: **11.2** mm
